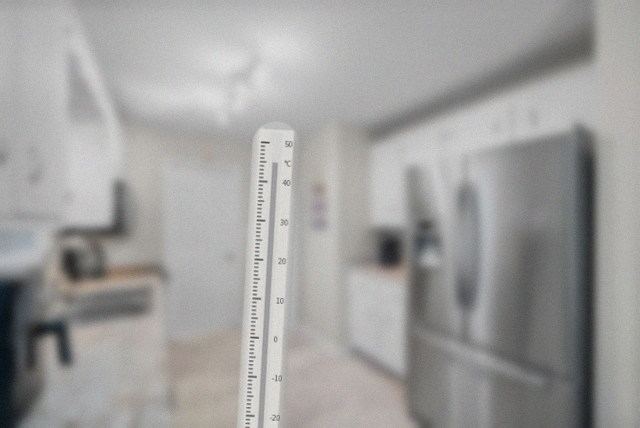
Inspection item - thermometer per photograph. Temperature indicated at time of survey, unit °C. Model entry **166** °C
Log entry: **45** °C
